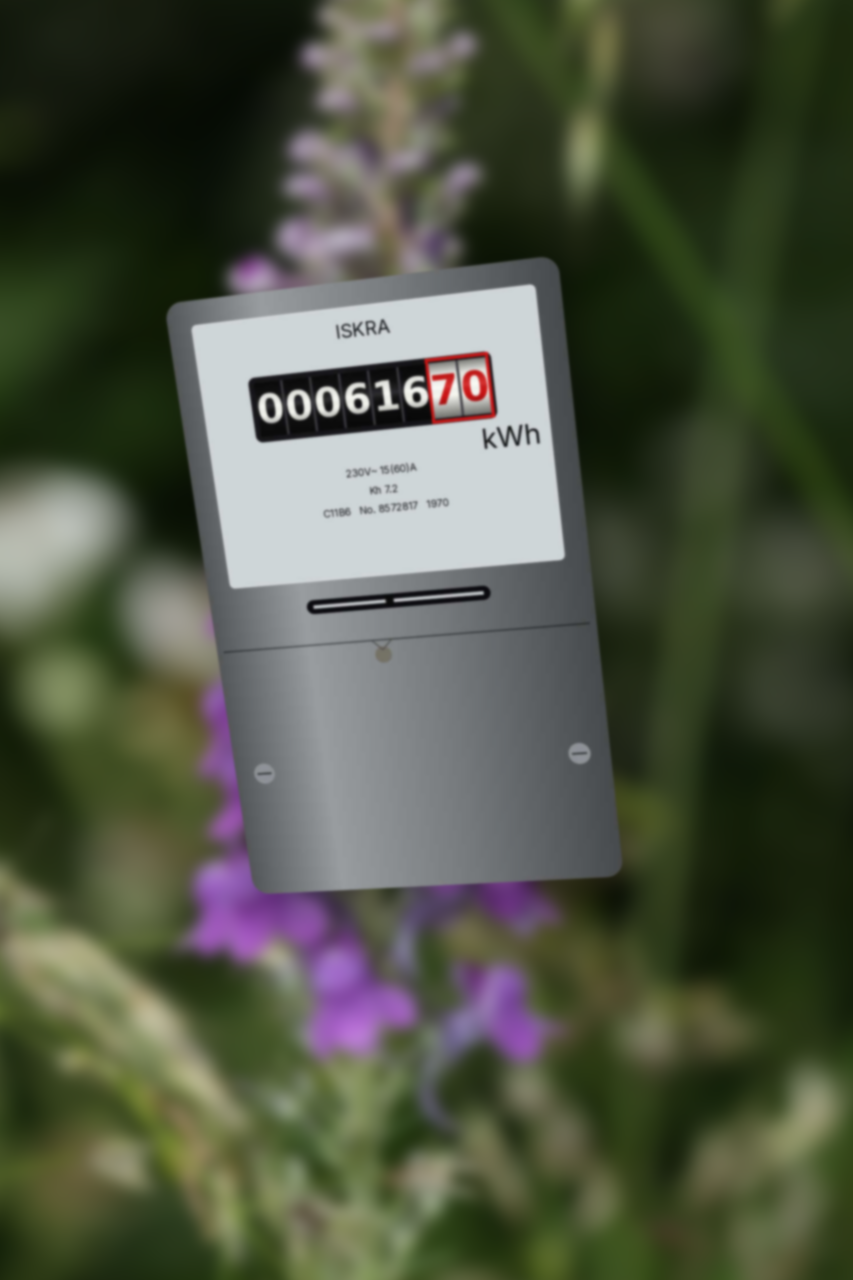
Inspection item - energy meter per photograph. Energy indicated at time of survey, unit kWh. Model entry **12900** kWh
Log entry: **616.70** kWh
